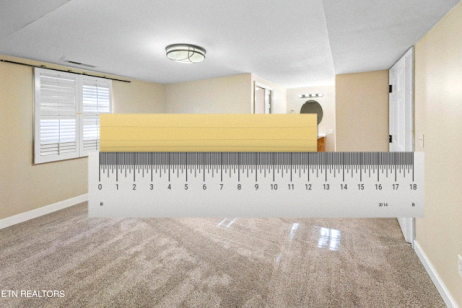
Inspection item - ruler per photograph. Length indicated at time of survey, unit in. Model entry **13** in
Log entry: **12.5** in
